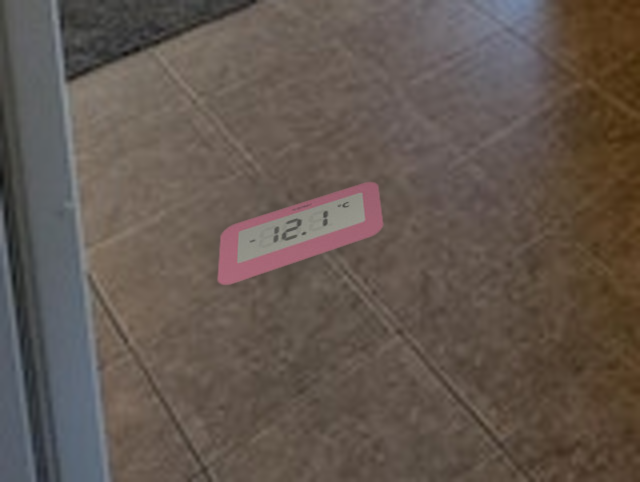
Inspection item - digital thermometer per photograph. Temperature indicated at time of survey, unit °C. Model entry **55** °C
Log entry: **-12.1** °C
